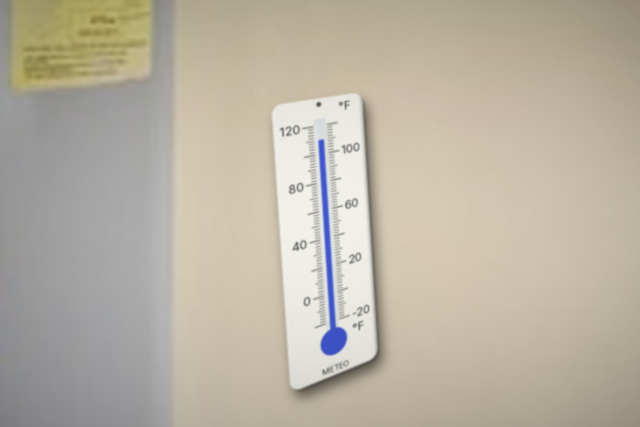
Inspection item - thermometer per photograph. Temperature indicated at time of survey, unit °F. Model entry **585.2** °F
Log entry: **110** °F
